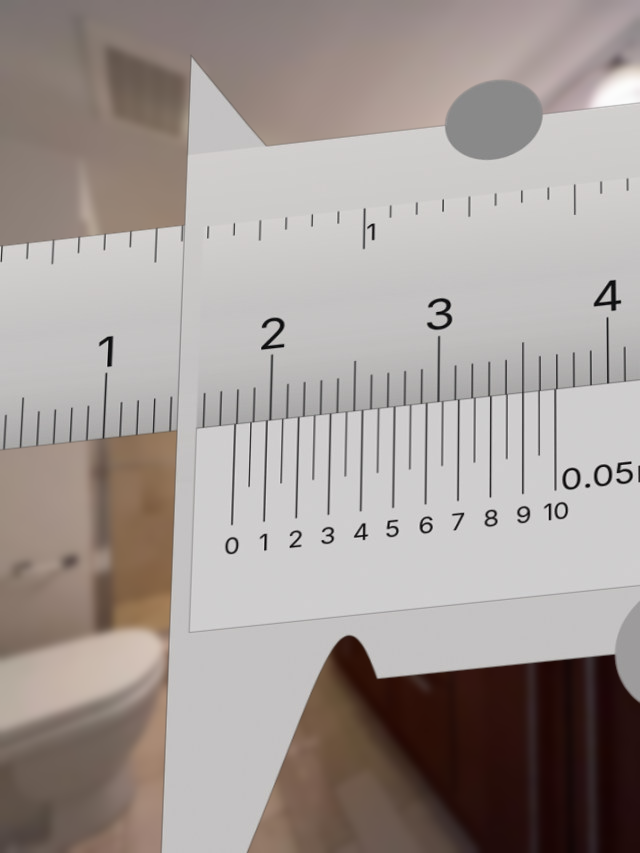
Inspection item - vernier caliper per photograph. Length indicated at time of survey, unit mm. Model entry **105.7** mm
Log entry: **17.9** mm
